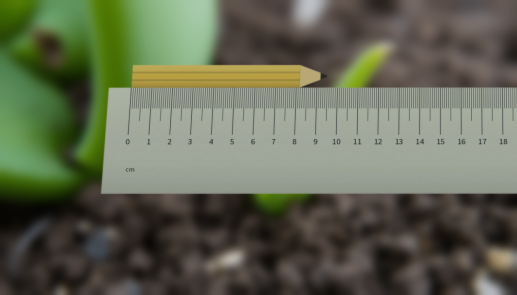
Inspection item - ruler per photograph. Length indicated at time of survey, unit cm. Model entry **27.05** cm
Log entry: **9.5** cm
